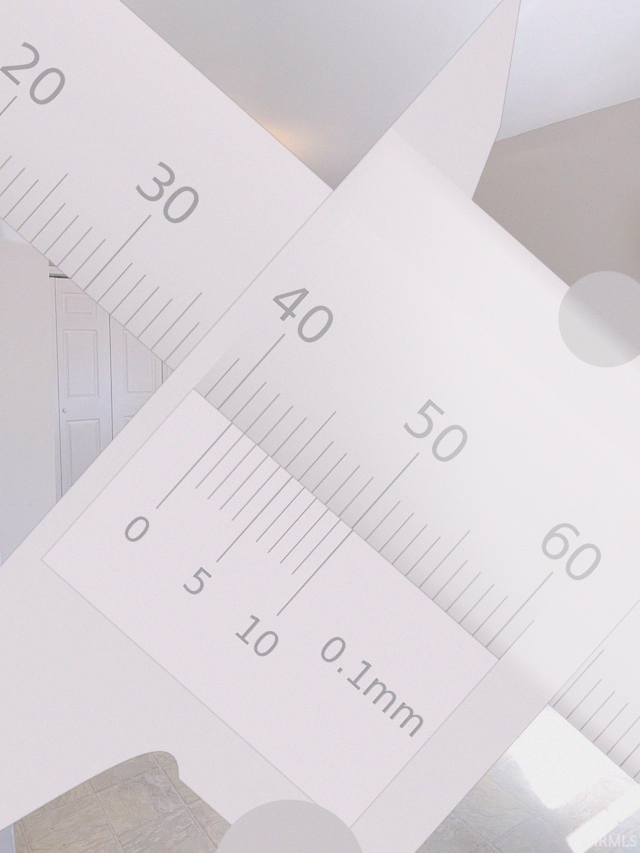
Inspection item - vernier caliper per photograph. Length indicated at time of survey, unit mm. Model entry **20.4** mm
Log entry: **41.1** mm
